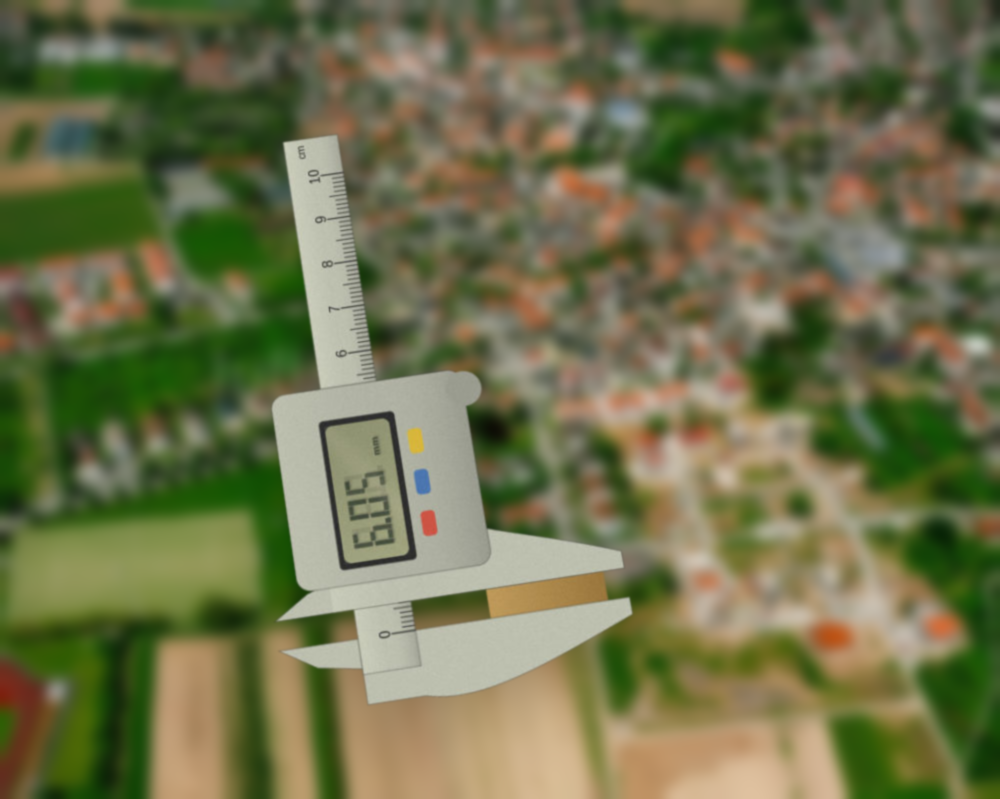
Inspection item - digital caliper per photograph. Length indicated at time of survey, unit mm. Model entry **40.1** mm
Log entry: **6.05** mm
